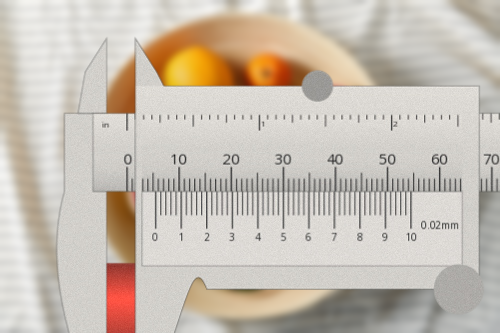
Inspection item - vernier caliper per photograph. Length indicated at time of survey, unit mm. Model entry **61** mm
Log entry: **5.5** mm
